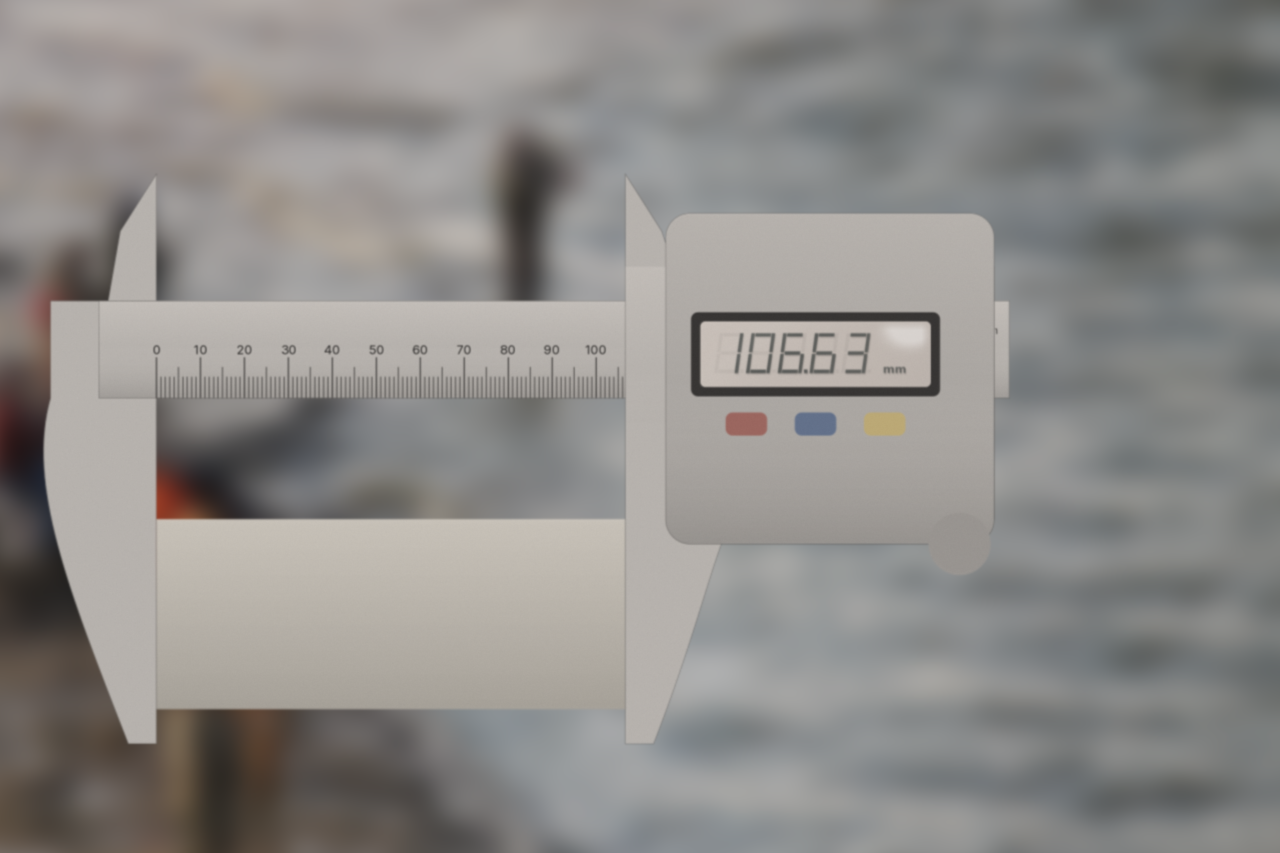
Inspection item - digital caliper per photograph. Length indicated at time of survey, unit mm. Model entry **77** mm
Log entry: **106.63** mm
